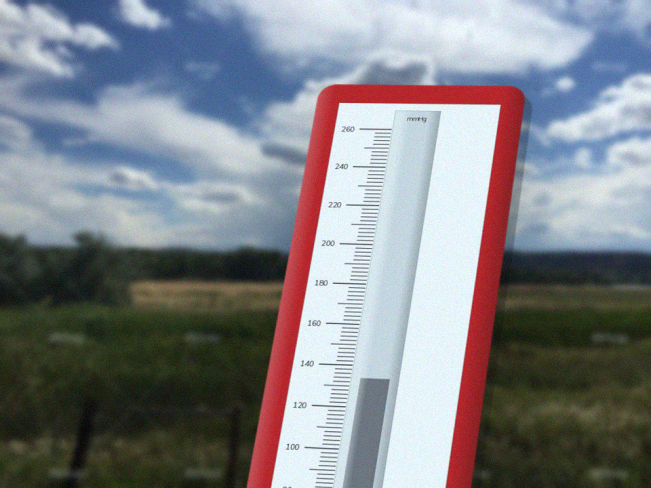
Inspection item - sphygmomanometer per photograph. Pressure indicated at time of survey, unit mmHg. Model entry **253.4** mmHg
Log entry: **134** mmHg
